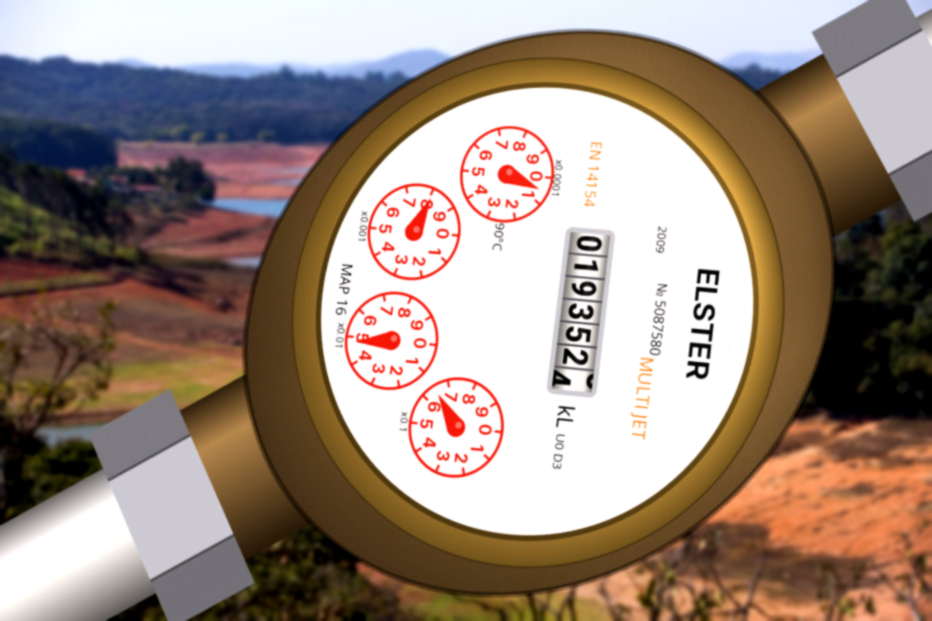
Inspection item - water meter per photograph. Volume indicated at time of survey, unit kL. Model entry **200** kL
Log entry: **193523.6480** kL
